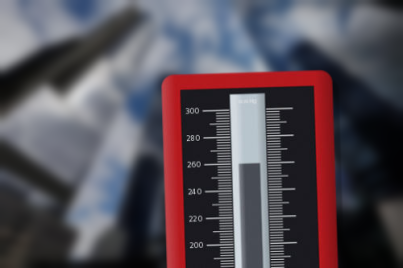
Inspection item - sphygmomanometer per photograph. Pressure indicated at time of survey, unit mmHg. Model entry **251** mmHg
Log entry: **260** mmHg
